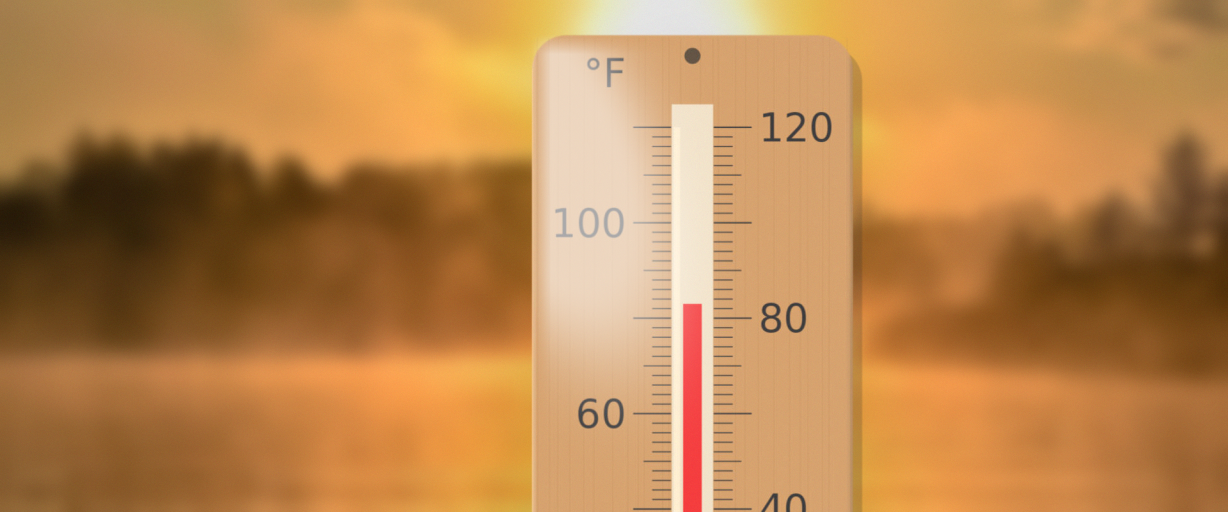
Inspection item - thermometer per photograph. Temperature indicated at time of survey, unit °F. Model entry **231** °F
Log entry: **83** °F
